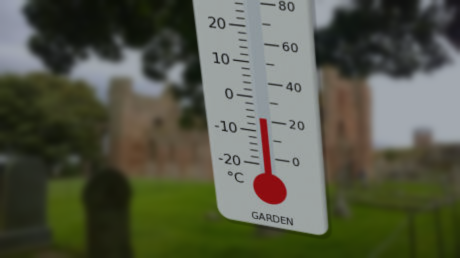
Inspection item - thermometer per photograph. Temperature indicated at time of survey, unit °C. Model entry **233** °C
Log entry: **-6** °C
